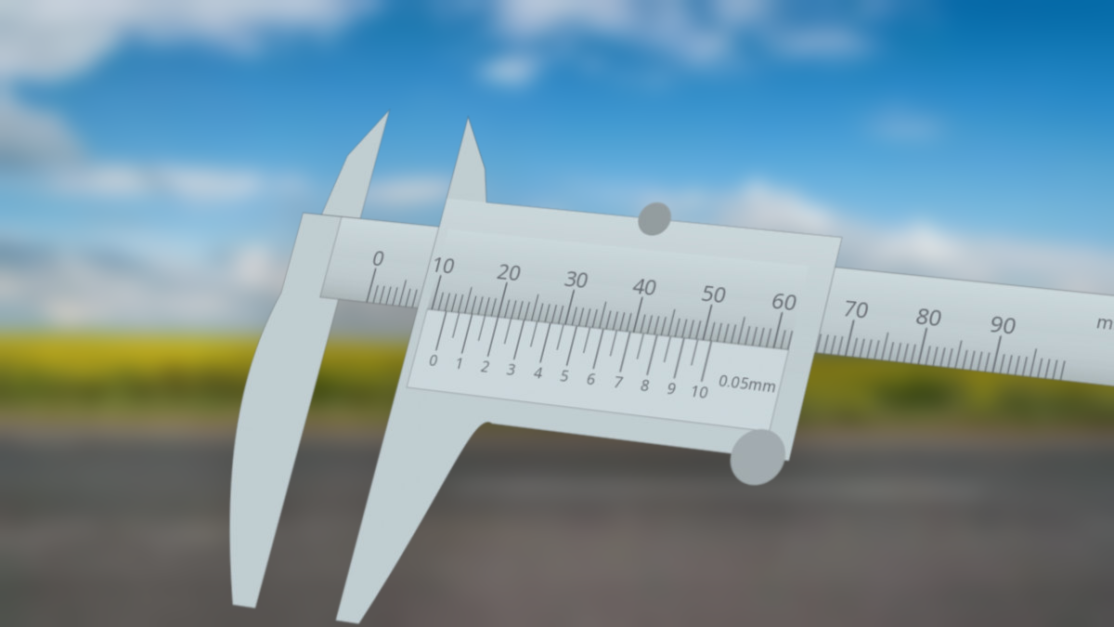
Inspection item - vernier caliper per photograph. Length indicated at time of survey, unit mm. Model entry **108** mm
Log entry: **12.2** mm
